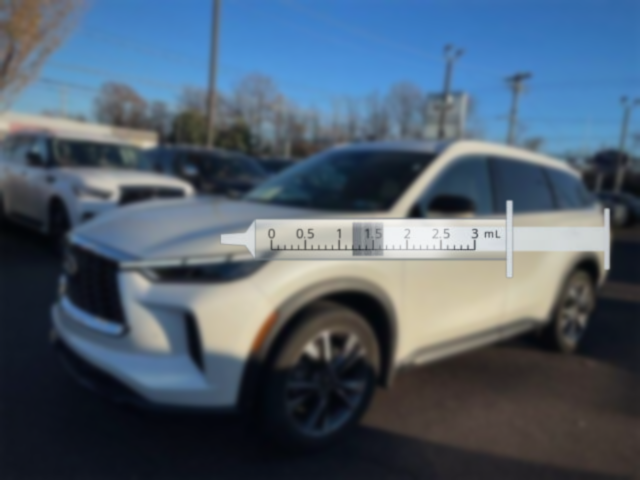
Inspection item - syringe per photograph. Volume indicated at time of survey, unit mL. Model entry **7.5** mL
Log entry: **1.2** mL
